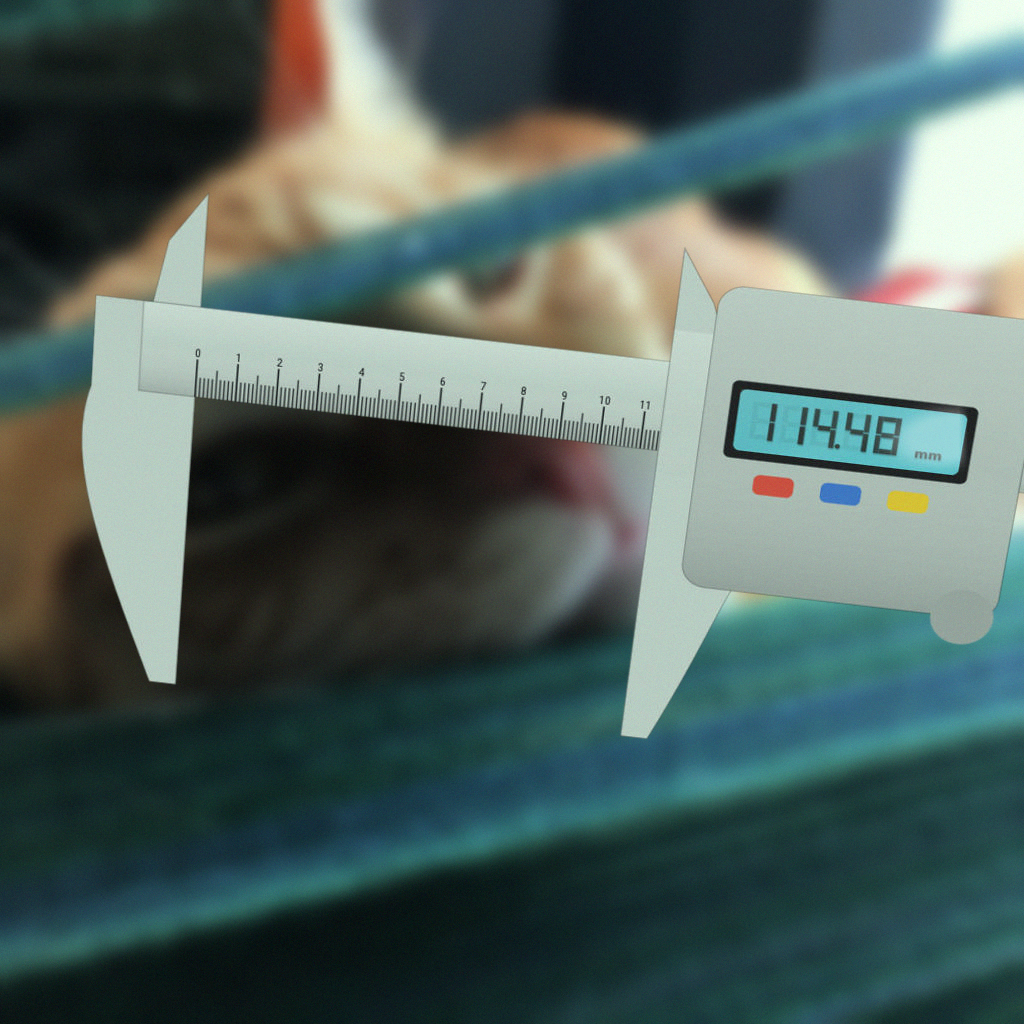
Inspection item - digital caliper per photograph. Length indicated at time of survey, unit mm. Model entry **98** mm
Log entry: **114.48** mm
